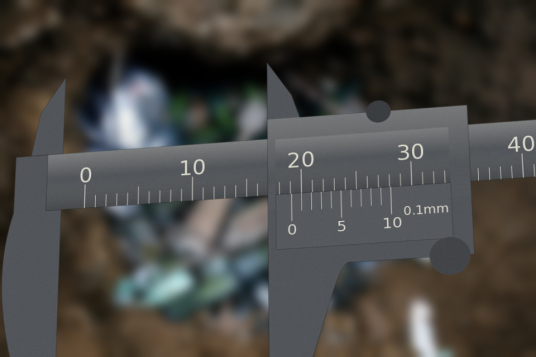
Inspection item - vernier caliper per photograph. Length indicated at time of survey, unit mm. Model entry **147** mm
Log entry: **19.1** mm
